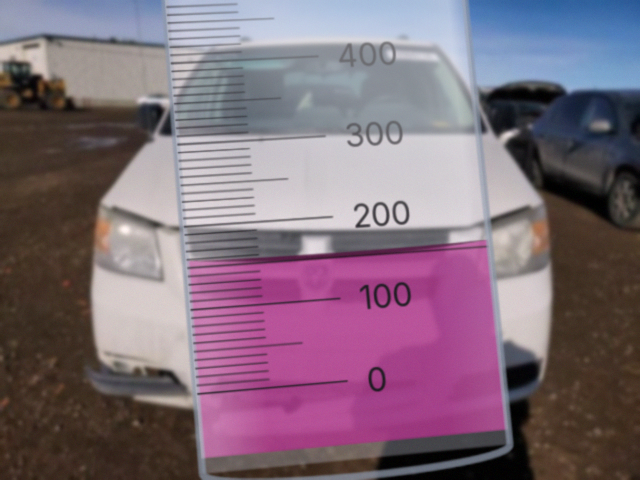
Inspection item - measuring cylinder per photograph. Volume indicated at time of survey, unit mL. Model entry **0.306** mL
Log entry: **150** mL
